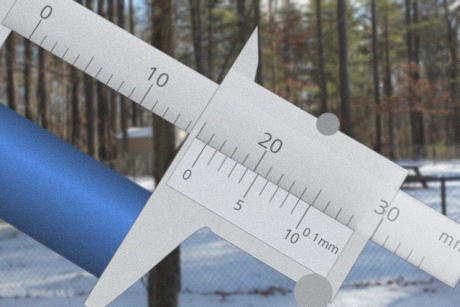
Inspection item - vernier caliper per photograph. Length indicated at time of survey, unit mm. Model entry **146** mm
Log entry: **15.9** mm
